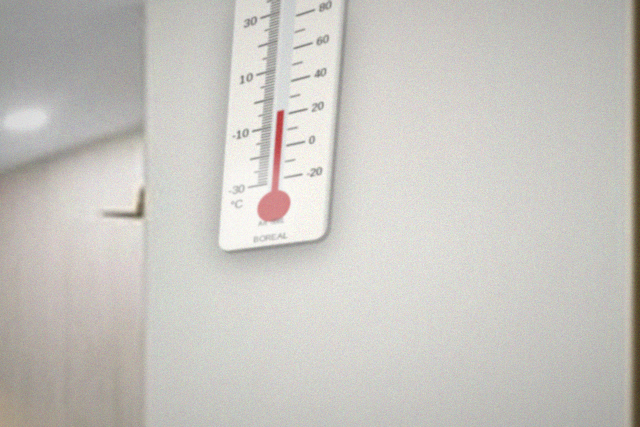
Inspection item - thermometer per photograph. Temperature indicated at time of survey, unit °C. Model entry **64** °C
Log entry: **-5** °C
